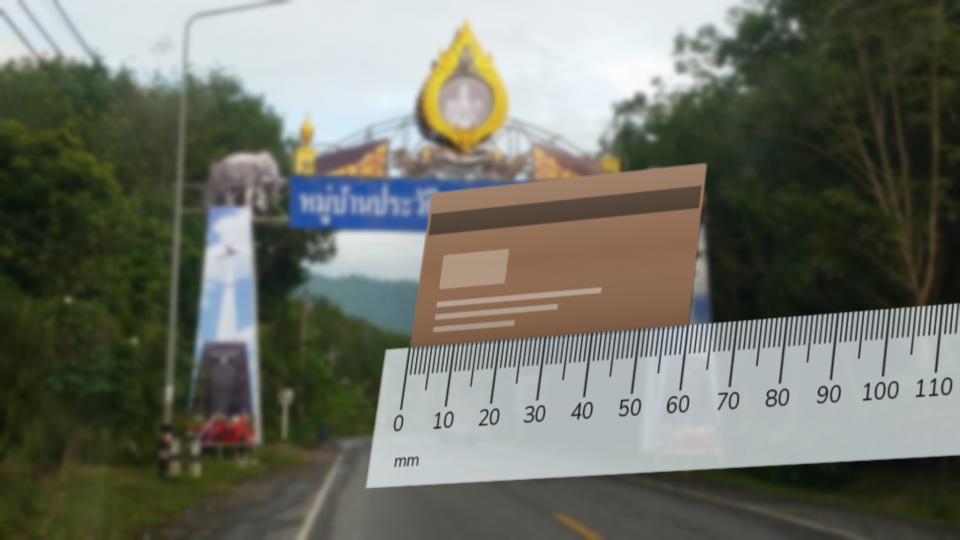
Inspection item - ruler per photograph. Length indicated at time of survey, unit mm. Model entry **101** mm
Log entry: **60** mm
